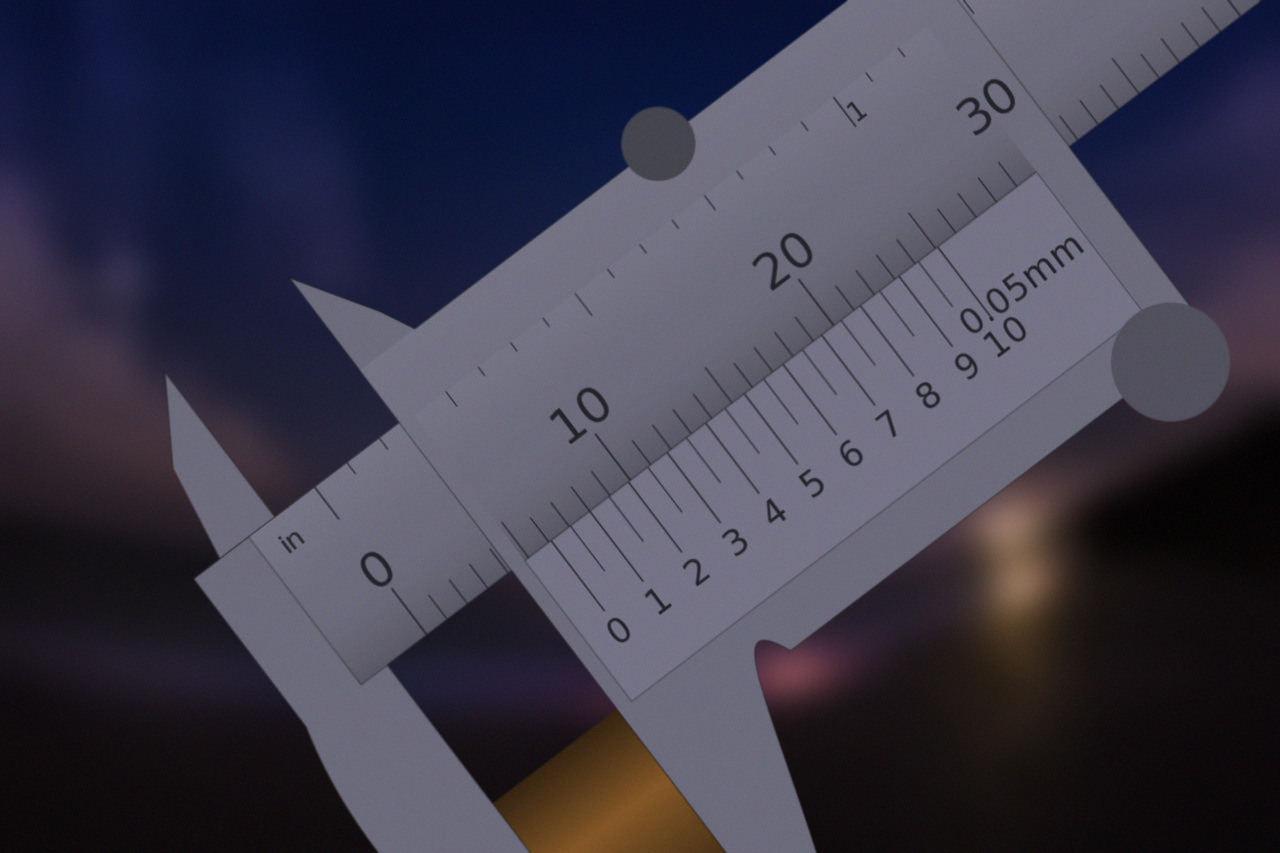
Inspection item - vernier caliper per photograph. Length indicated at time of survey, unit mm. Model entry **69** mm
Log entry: **6.10** mm
